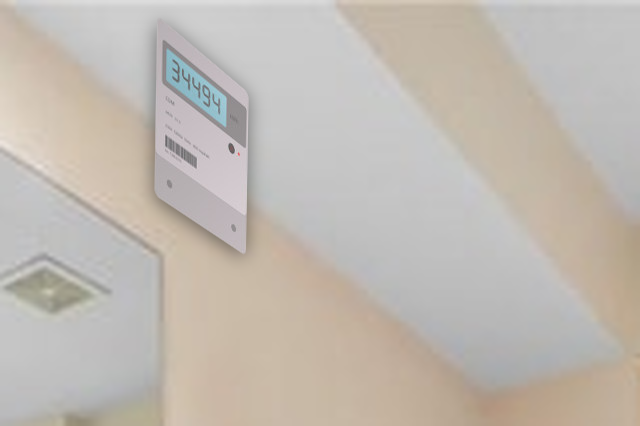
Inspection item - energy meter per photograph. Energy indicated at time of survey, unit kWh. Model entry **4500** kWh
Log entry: **34494** kWh
